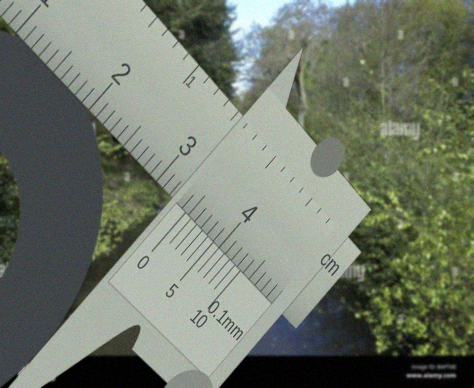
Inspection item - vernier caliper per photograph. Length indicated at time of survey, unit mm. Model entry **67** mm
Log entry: **34.6** mm
